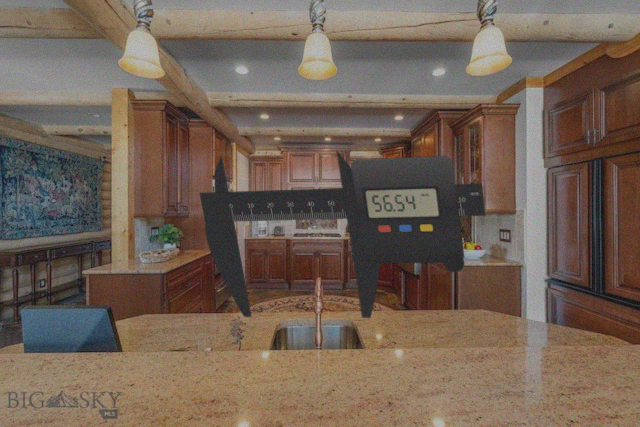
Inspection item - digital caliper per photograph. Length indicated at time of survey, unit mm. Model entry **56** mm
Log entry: **56.54** mm
